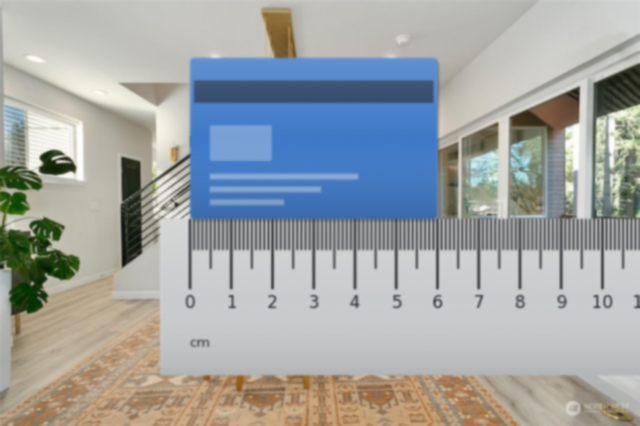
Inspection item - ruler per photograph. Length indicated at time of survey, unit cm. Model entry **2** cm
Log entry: **6** cm
